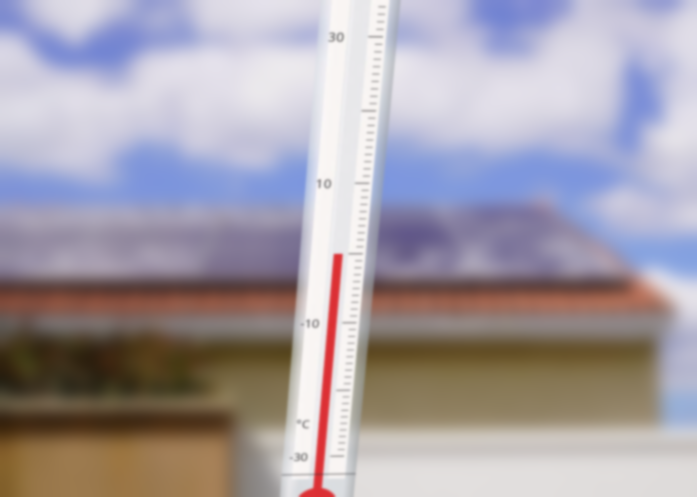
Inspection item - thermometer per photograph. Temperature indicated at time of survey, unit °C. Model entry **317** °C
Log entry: **0** °C
